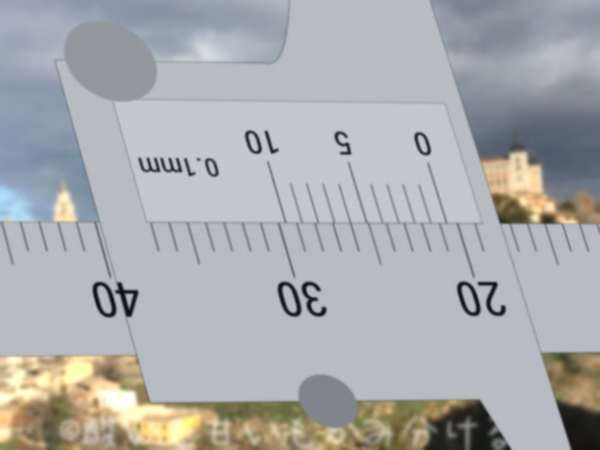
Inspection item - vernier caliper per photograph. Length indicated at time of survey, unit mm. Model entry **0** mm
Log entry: **20.6** mm
